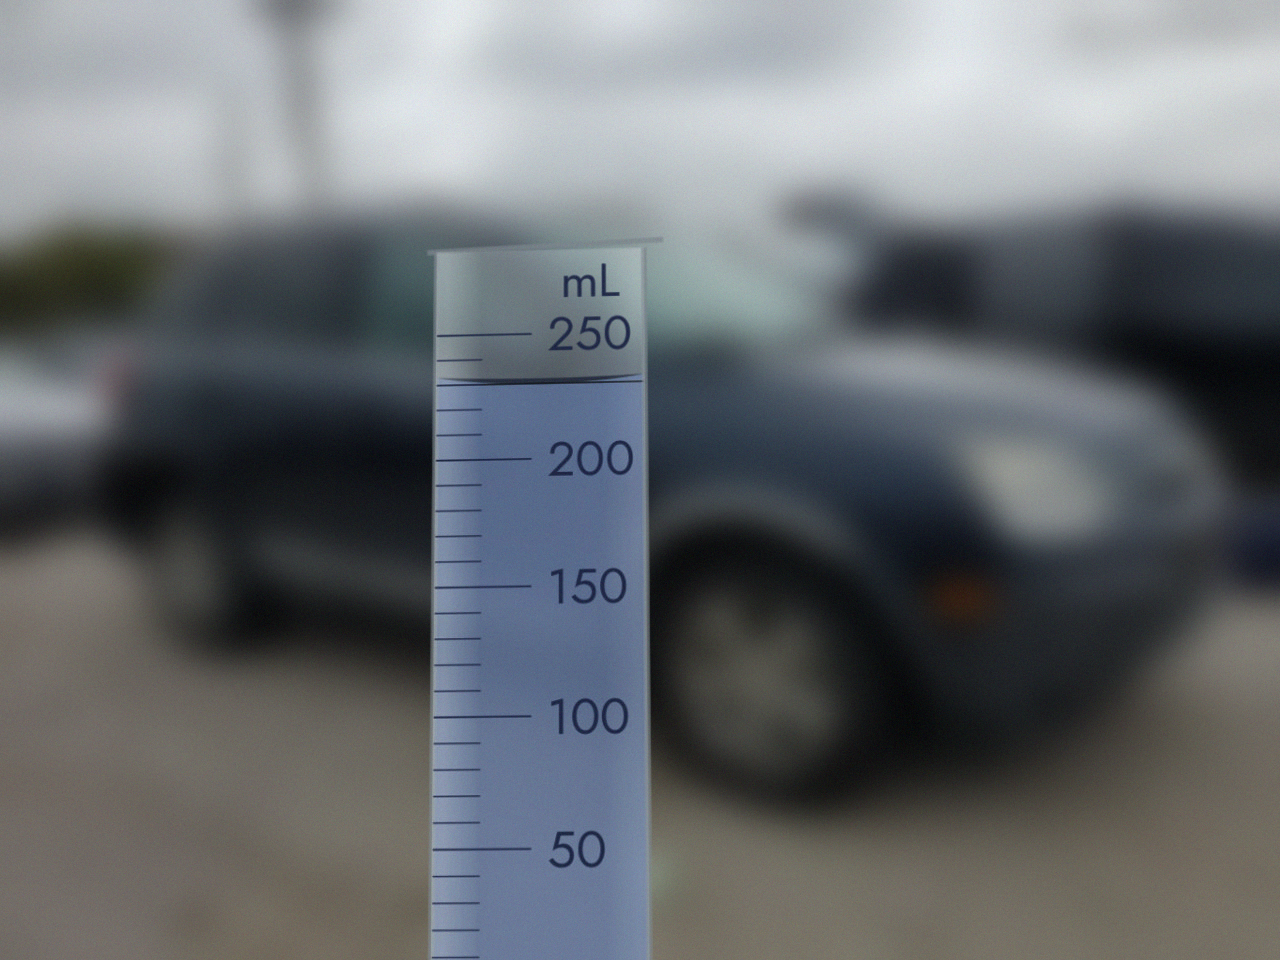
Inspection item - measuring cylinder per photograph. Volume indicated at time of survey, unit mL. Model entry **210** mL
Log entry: **230** mL
